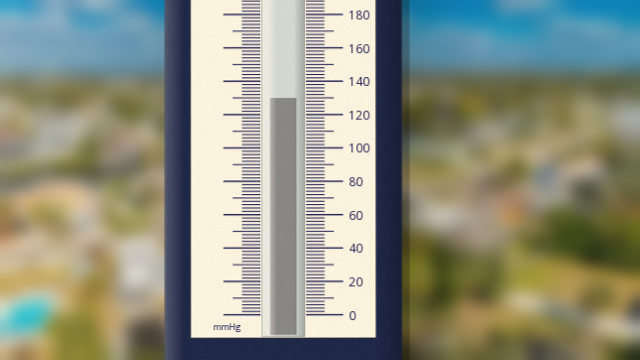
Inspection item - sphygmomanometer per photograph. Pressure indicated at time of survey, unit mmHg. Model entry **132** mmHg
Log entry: **130** mmHg
